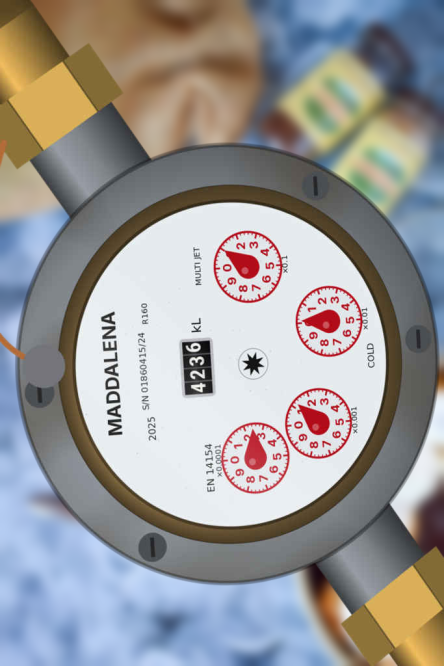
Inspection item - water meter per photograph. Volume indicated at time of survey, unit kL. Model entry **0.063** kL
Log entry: **4236.1012** kL
